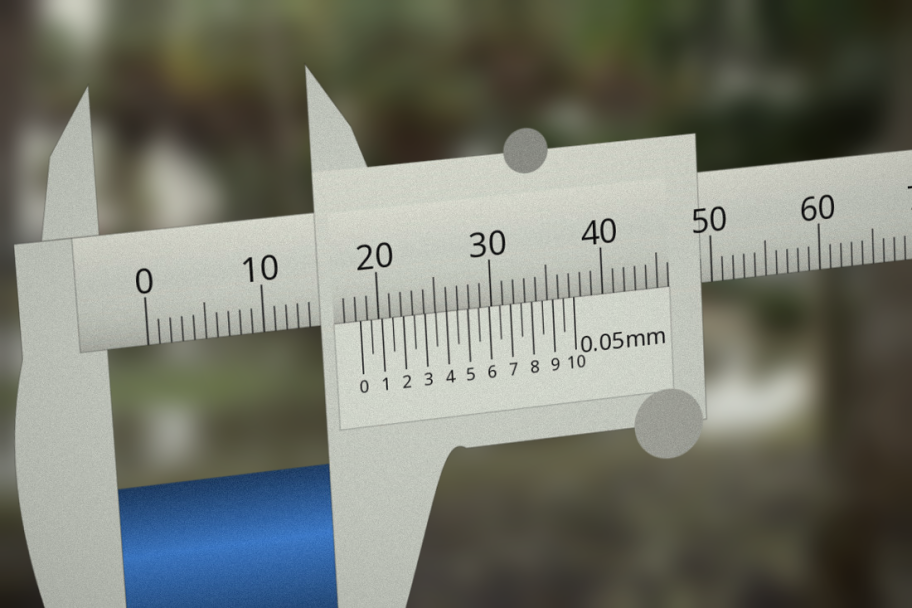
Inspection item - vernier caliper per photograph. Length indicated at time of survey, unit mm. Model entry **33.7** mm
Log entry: **18.4** mm
